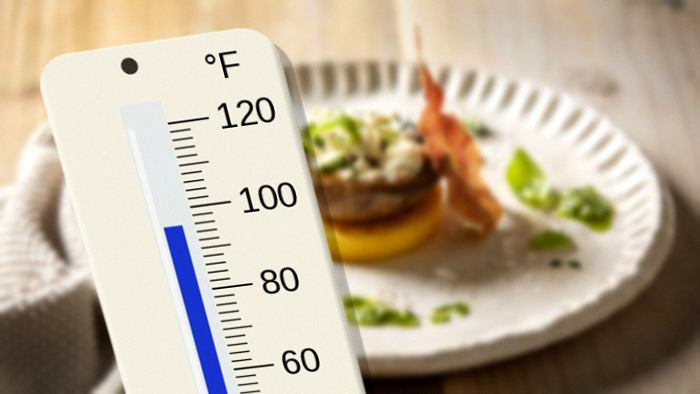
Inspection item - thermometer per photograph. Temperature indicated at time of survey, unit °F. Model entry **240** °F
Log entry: **96** °F
